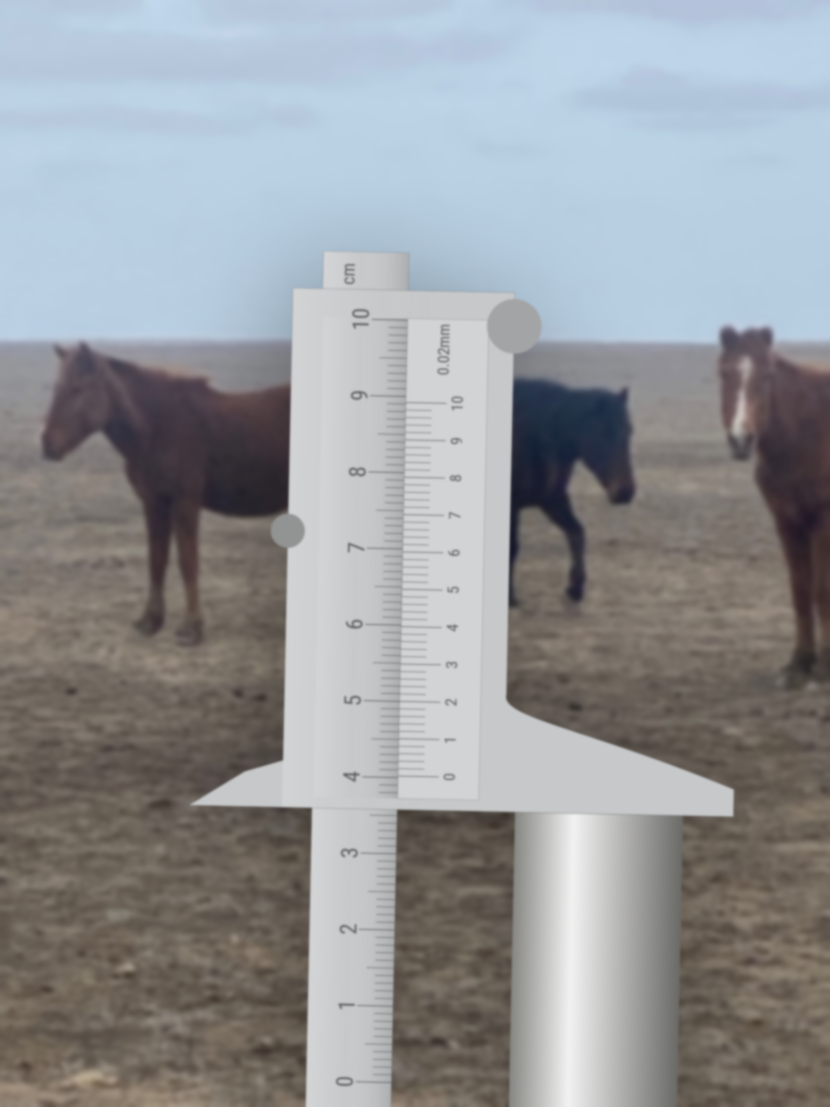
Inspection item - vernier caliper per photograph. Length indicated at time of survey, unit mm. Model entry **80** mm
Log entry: **40.2** mm
